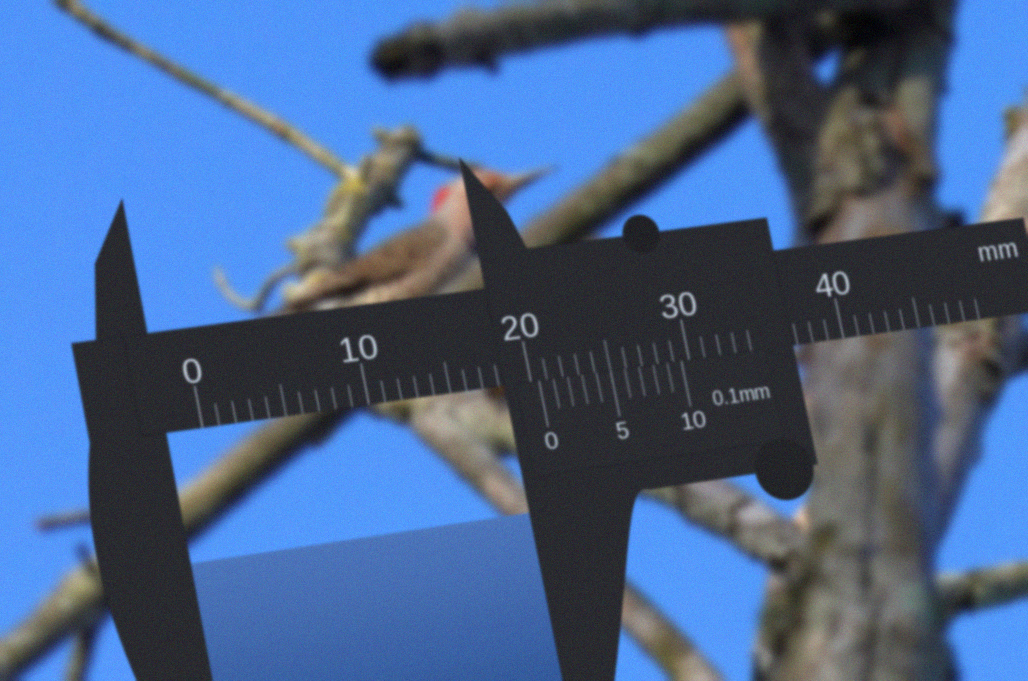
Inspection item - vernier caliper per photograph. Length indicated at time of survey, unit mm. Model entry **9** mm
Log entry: **20.5** mm
